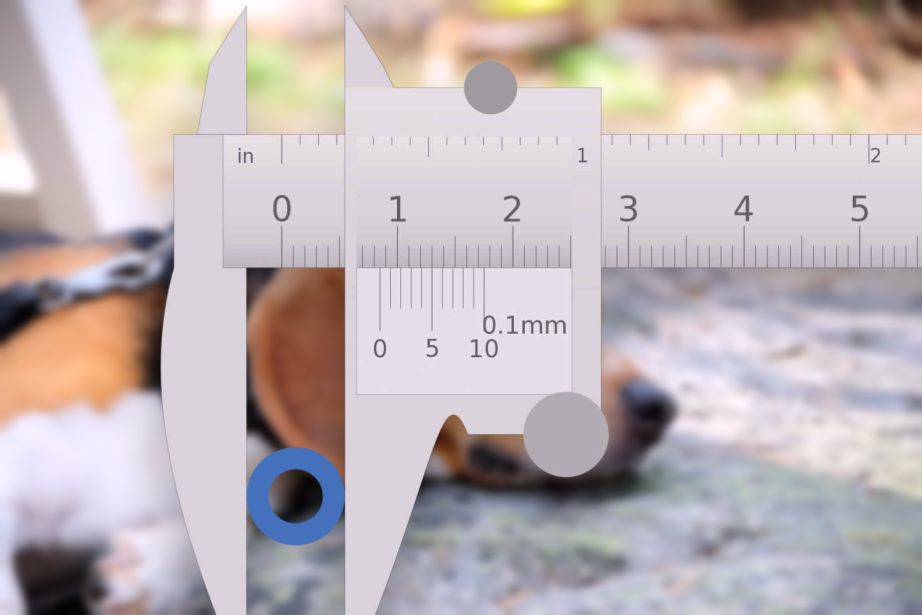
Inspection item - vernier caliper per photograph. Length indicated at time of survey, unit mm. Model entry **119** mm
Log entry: **8.5** mm
